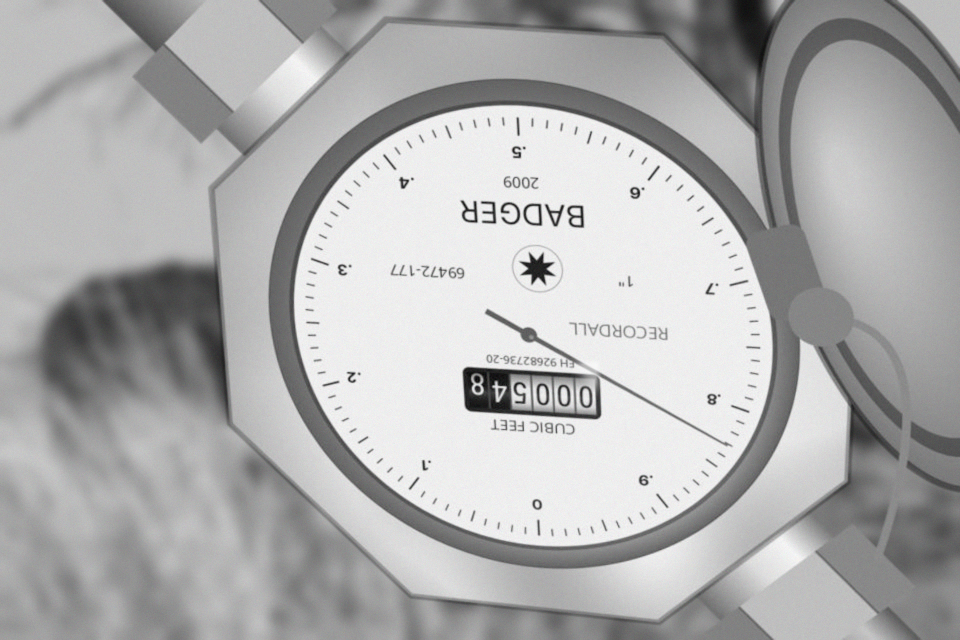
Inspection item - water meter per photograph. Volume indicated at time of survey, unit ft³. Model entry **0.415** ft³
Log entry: **547.83** ft³
